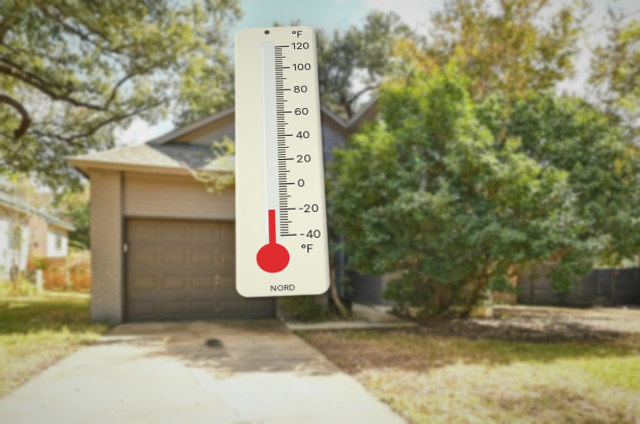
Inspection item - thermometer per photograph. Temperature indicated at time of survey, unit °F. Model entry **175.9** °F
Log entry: **-20** °F
